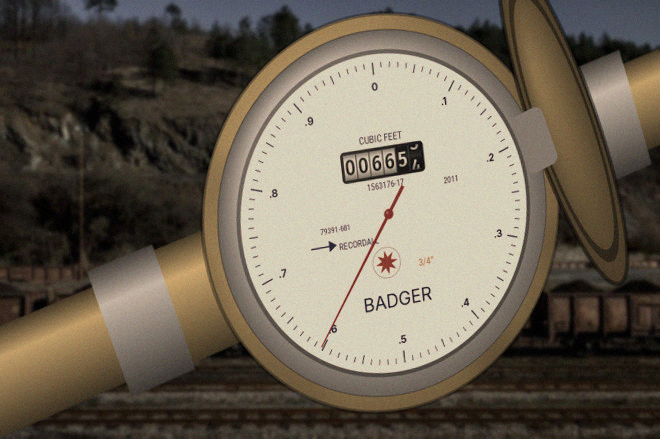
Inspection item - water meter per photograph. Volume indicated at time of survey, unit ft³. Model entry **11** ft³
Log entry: **6653.60** ft³
